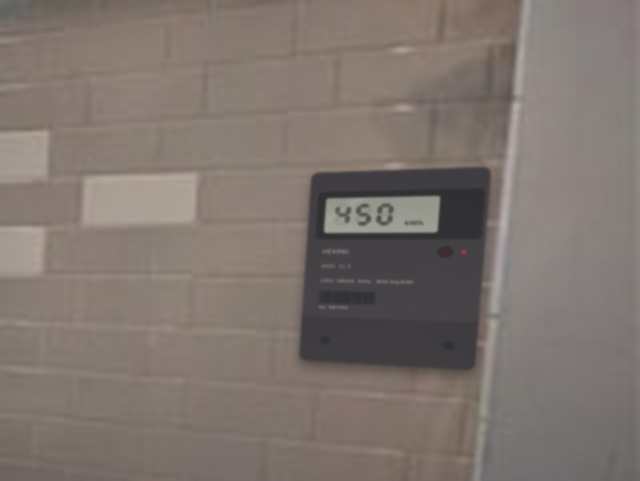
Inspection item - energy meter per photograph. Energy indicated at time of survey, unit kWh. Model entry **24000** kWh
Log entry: **450** kWh
